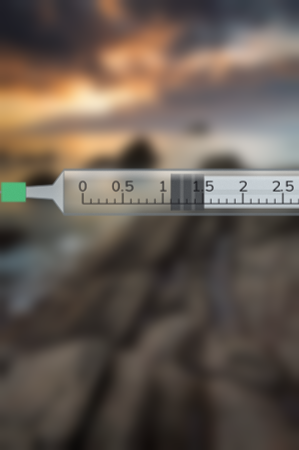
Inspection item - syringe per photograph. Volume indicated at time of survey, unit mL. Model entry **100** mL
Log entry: **1.1** mL
